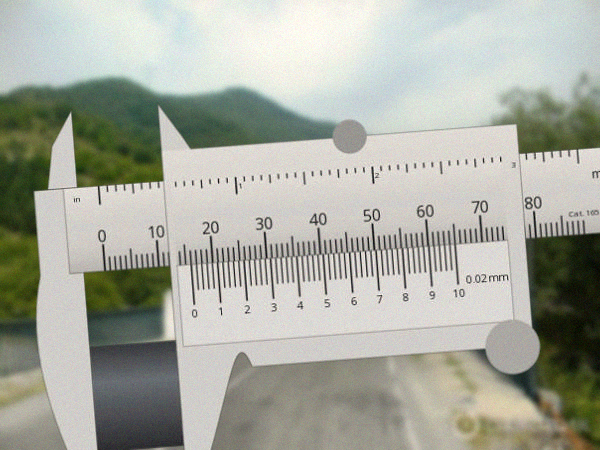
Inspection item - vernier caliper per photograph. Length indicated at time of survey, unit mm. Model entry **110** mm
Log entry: **16.0** mm
